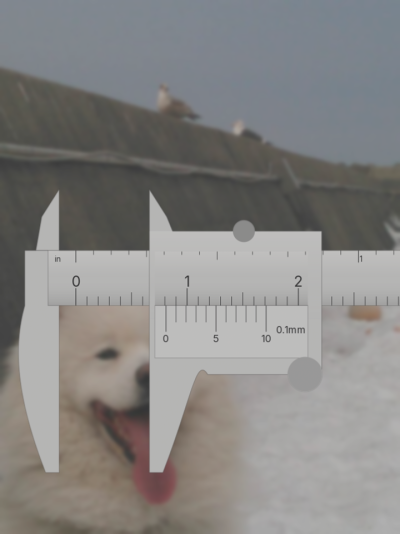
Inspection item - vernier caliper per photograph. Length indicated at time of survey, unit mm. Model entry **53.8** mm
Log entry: **8.1** mm
